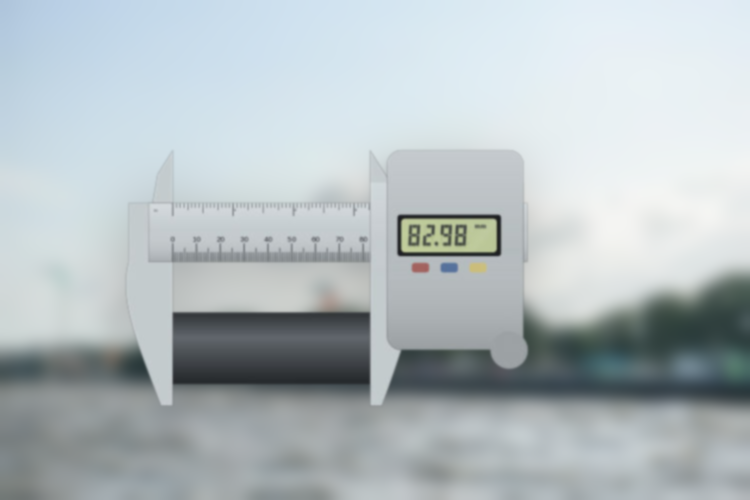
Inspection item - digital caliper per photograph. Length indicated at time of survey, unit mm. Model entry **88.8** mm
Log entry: **82.98** mm
